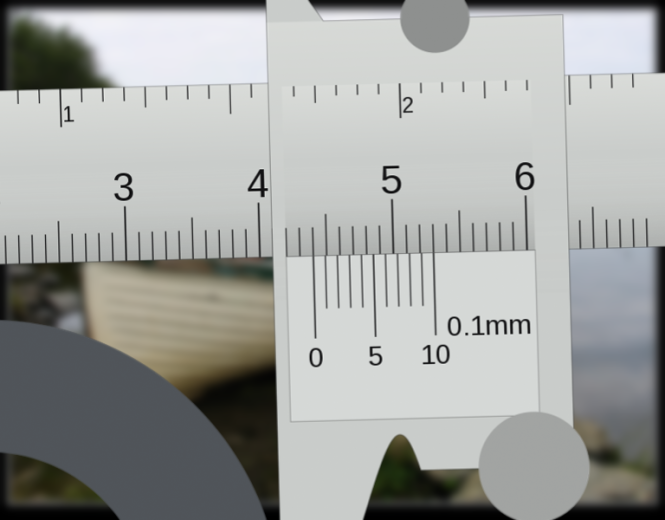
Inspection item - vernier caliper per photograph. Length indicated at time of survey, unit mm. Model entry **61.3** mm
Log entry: **44.0** mm
